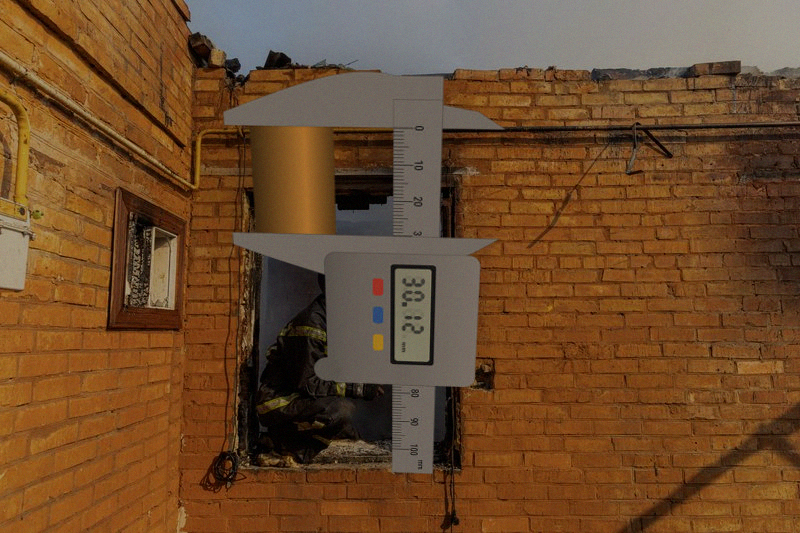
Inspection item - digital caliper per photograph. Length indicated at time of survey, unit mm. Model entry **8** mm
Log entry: **30.12** mm
